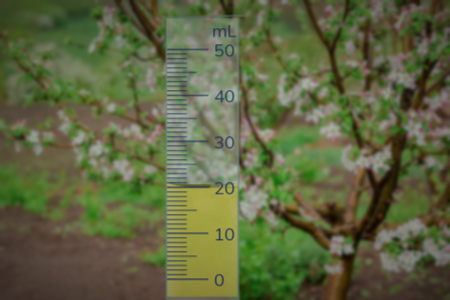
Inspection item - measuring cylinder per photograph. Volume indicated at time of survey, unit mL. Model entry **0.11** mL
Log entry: **20** mL
